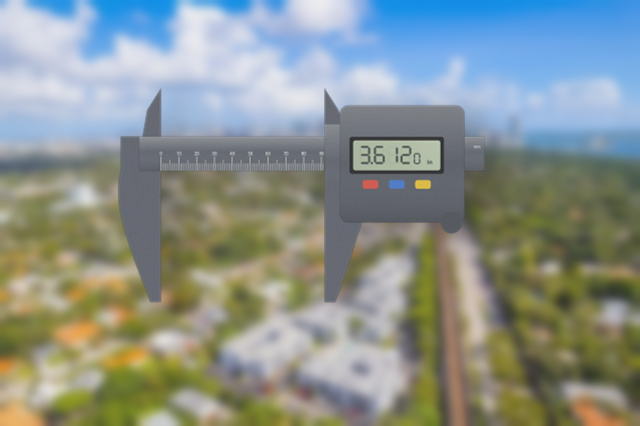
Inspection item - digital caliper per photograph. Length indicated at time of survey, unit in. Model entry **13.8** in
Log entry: **3.6120** in
